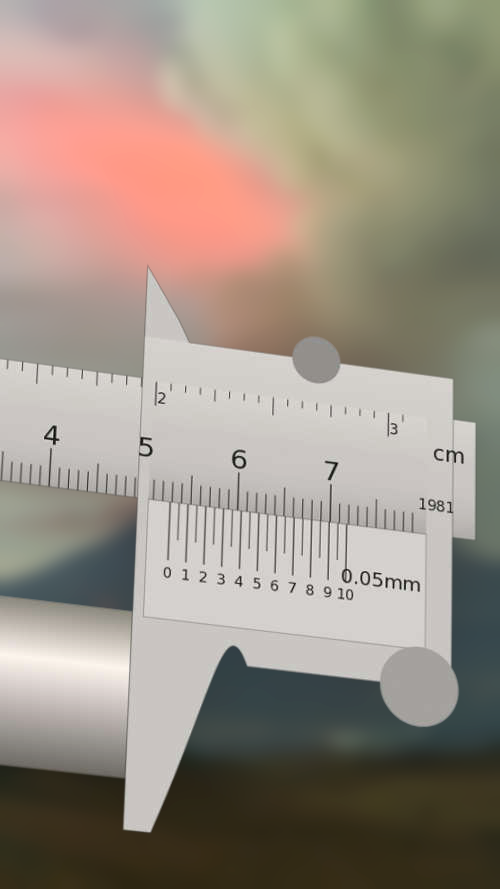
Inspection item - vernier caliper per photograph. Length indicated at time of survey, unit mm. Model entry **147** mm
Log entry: **52.8** mm
